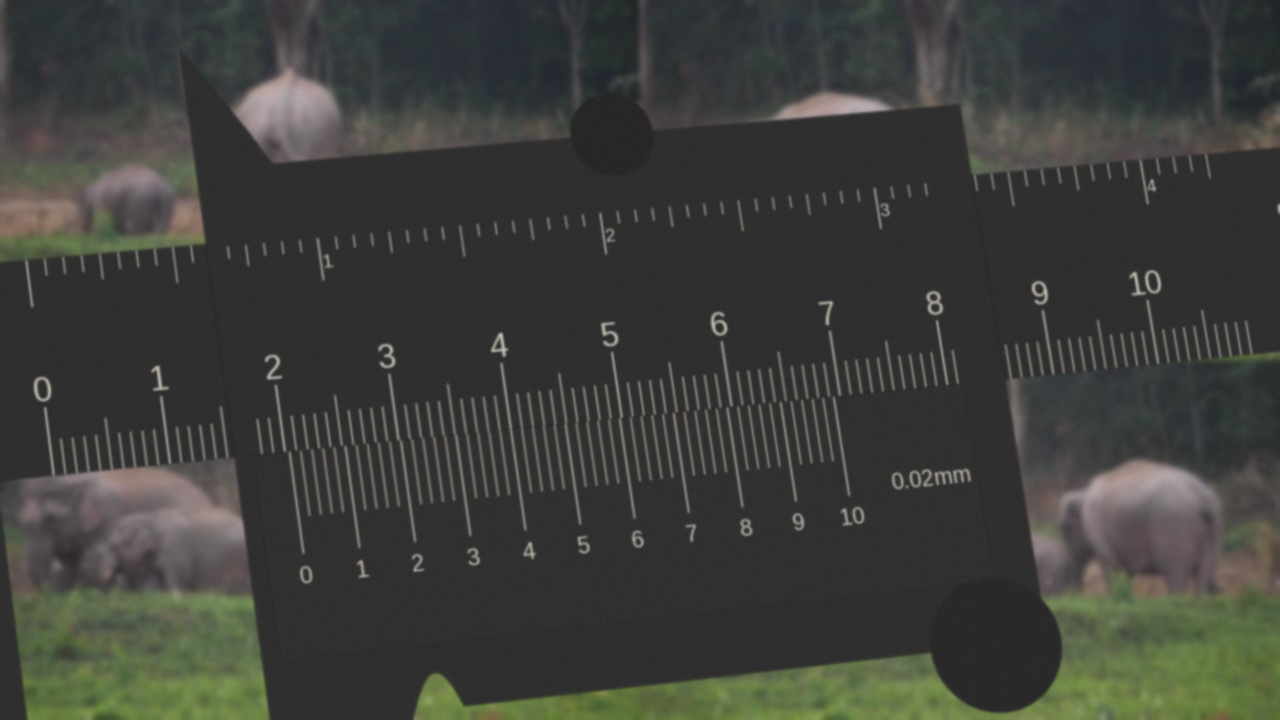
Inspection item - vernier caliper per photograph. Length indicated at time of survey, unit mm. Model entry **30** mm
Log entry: **20.4** mm
